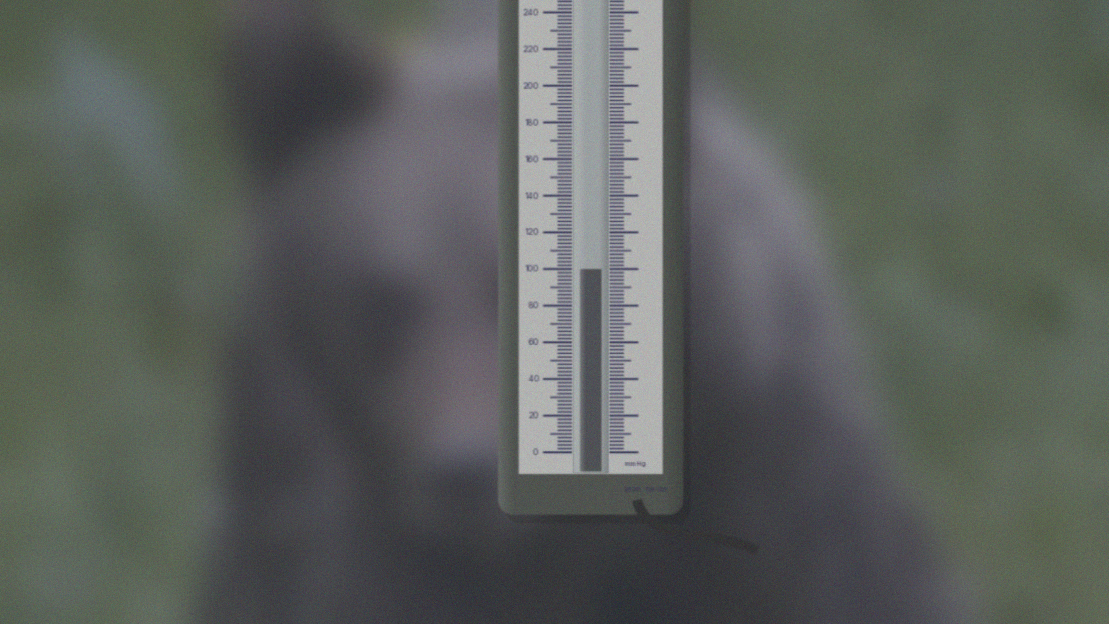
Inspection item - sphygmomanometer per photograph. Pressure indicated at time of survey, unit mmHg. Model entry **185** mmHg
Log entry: **100** mmHg
